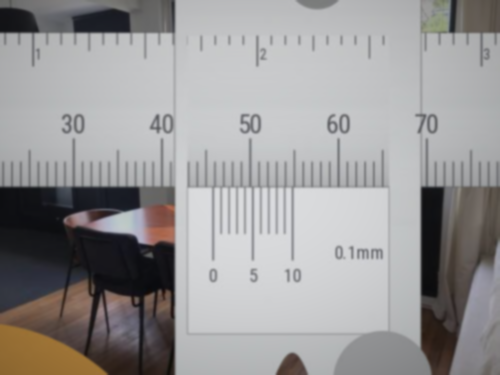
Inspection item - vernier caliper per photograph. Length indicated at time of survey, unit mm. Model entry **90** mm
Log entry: **45.8** mm
